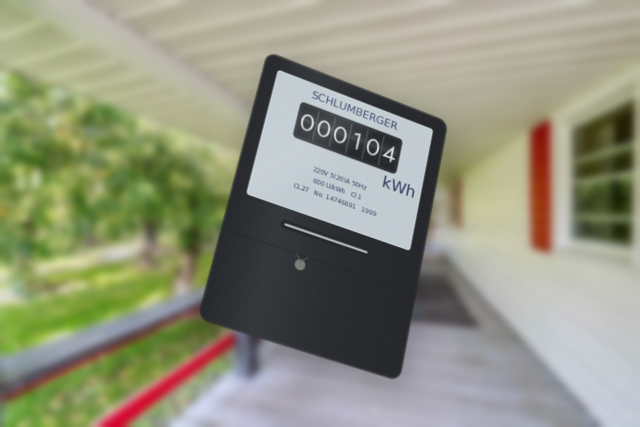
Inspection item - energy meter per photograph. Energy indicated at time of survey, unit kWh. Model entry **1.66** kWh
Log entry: **104** kWh
